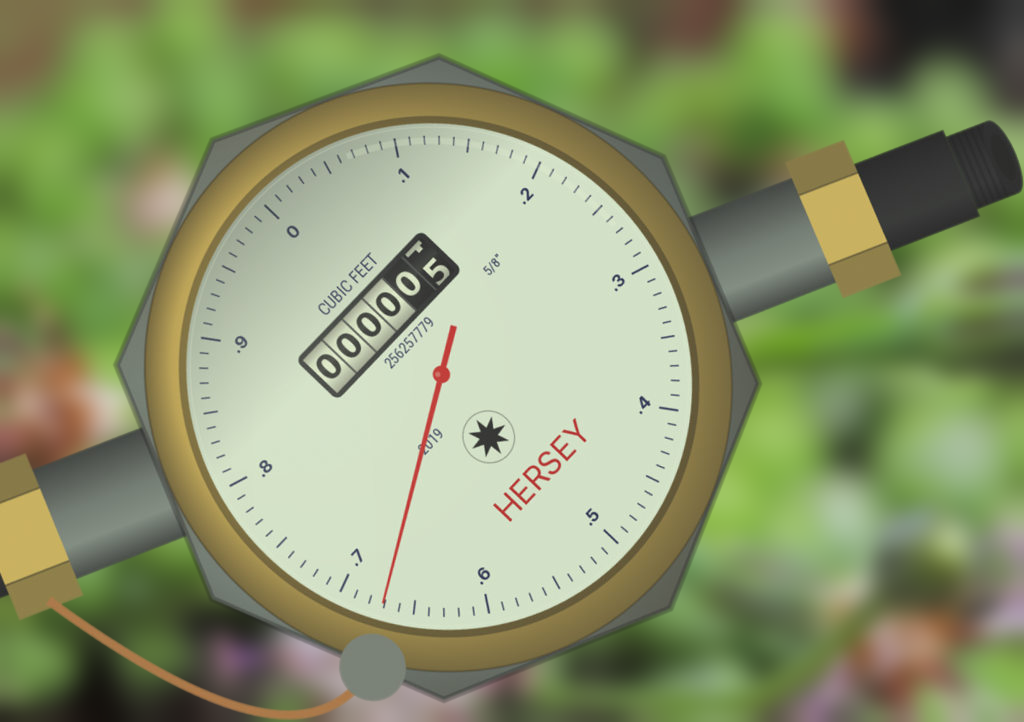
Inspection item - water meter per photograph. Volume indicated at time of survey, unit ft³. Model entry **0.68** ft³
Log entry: **4.67** ft³
